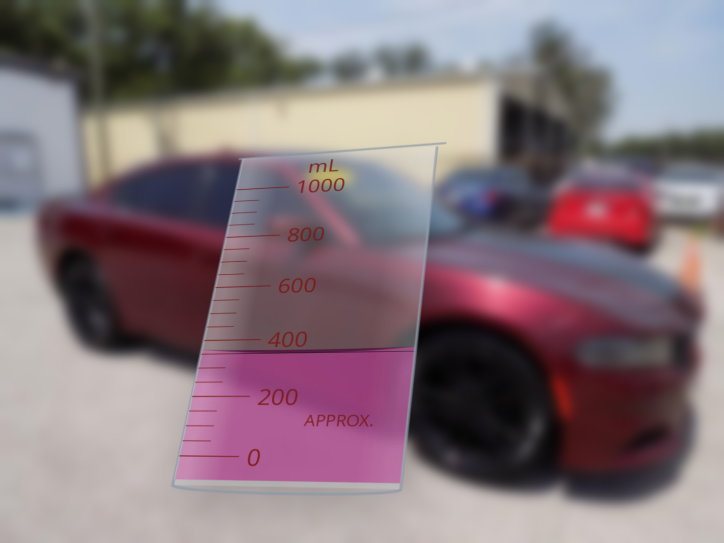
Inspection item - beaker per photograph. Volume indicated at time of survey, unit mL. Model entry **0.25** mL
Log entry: **350** mL
